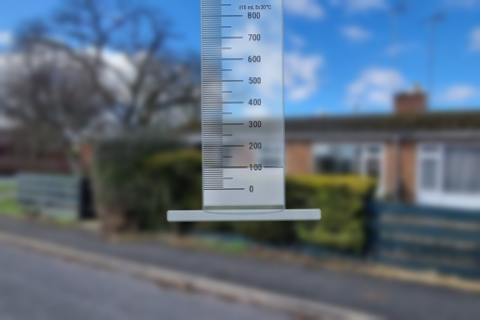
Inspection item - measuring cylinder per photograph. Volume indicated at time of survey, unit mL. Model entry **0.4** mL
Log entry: **100** mL
